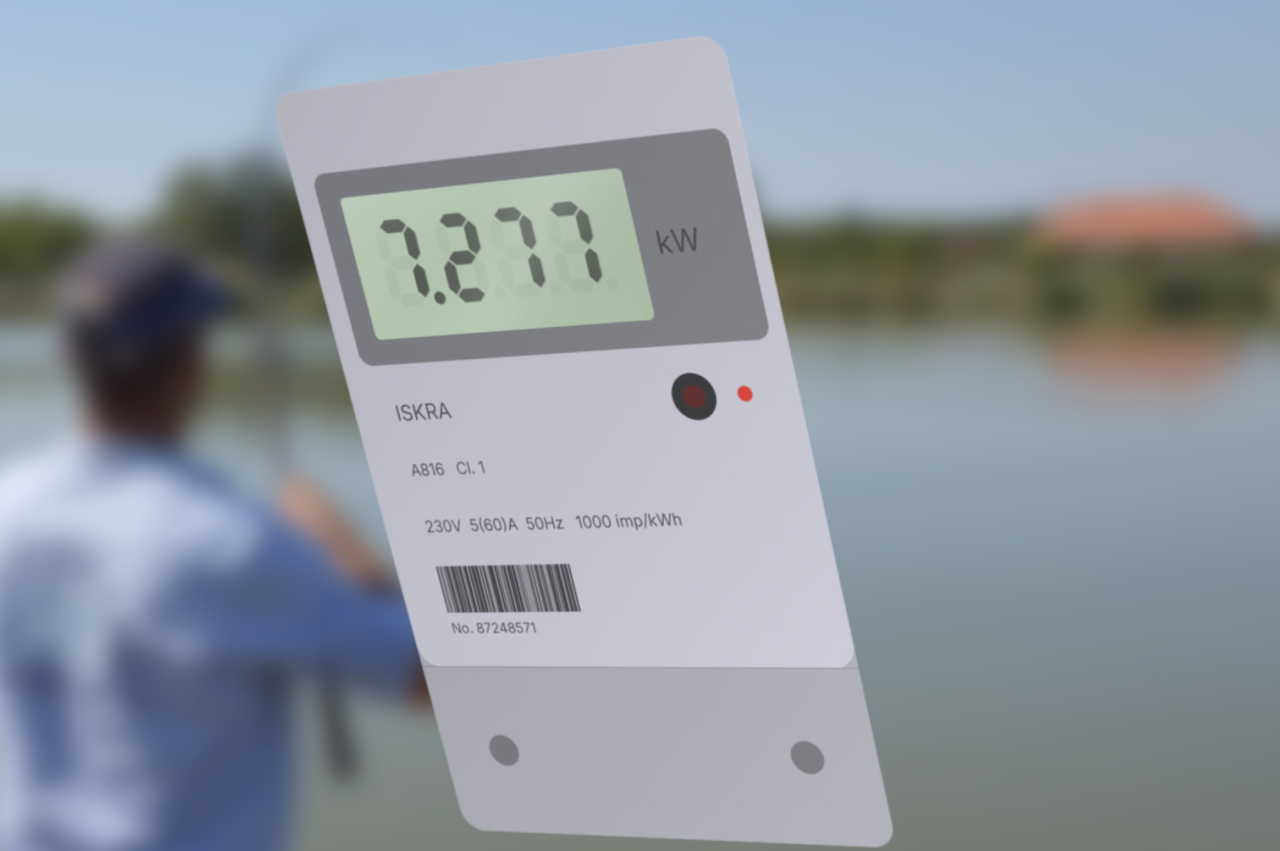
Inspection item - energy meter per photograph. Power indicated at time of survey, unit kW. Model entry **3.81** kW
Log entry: **7.277** kW
